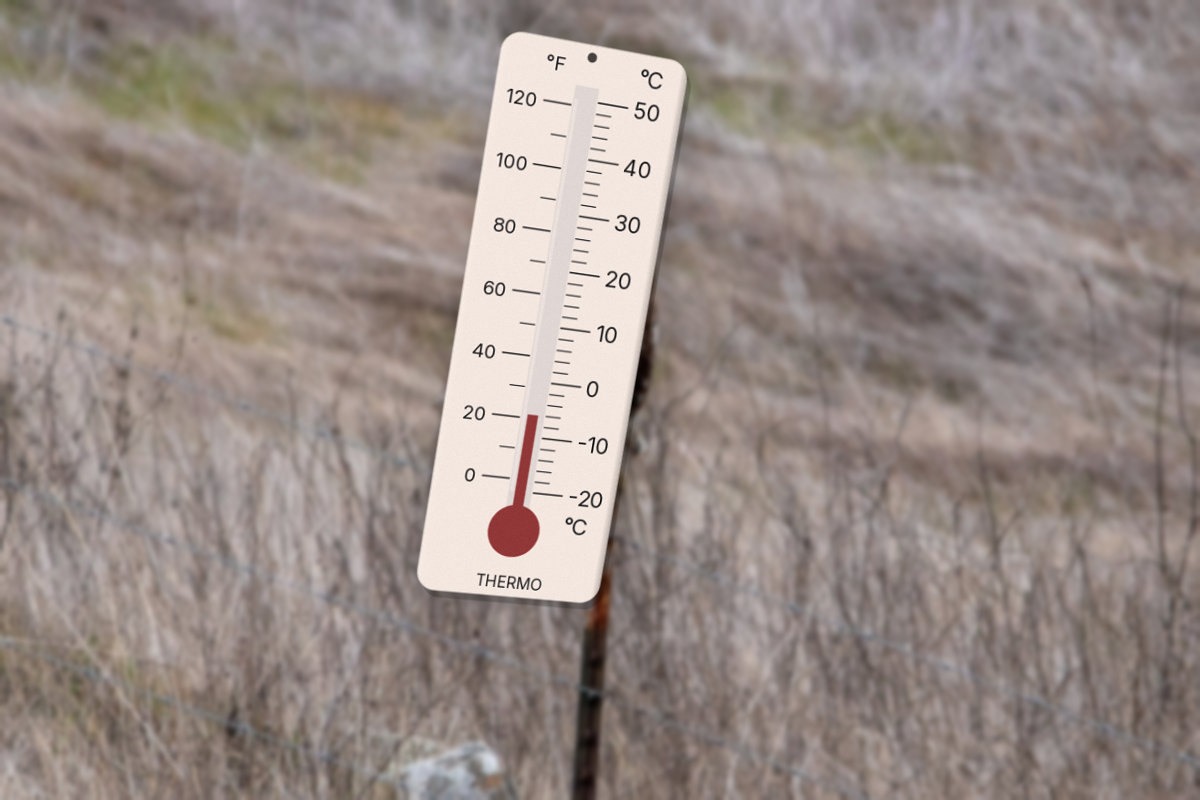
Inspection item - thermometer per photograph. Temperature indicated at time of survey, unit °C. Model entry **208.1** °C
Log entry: **-6** °C
